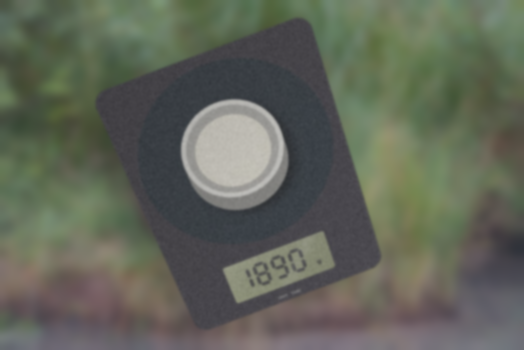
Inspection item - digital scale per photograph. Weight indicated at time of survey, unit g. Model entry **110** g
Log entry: **1890** g
